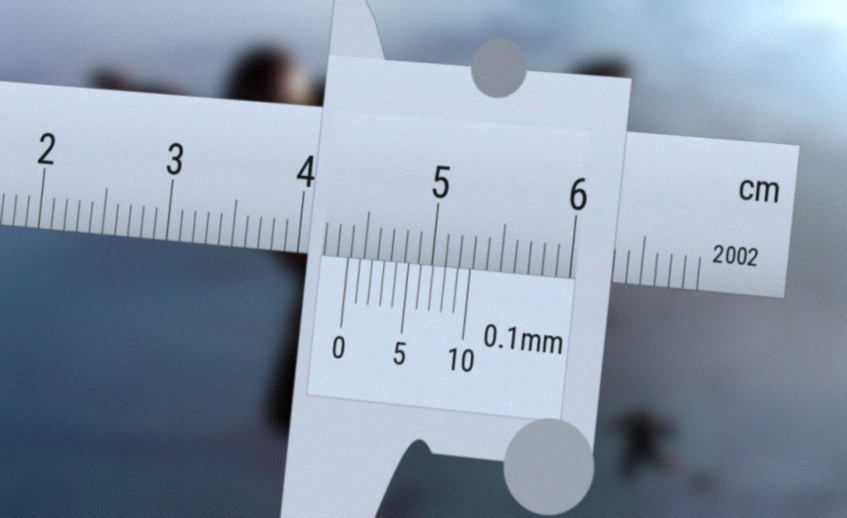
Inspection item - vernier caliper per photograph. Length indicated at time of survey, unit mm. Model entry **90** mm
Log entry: **43.8** mm
